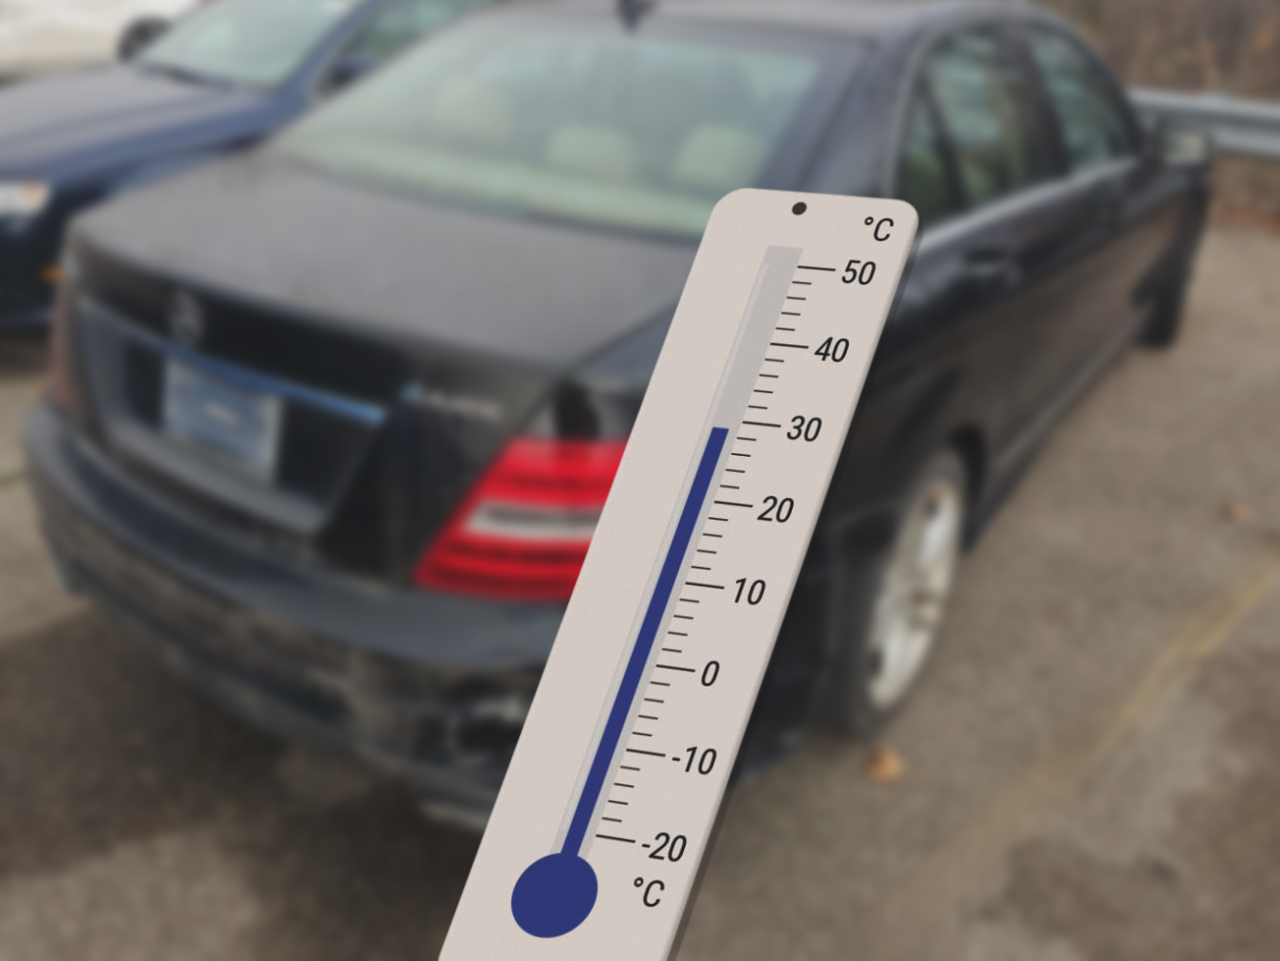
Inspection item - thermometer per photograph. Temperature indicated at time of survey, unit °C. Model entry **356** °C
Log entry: **29** °C
